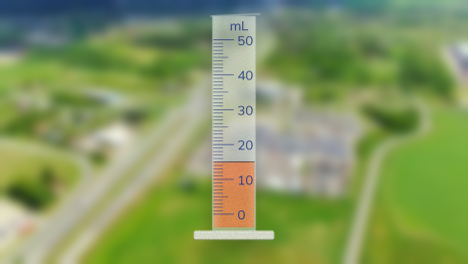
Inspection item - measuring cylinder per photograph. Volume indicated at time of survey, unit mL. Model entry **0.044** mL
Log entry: **15** mL
